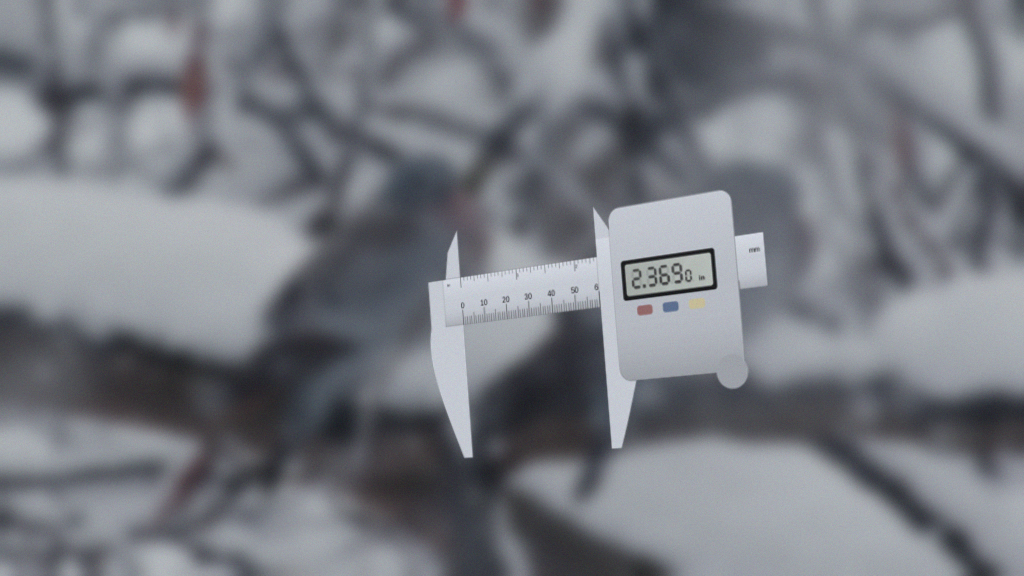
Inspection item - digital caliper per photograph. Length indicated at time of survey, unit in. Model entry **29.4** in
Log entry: **2.3690** in
